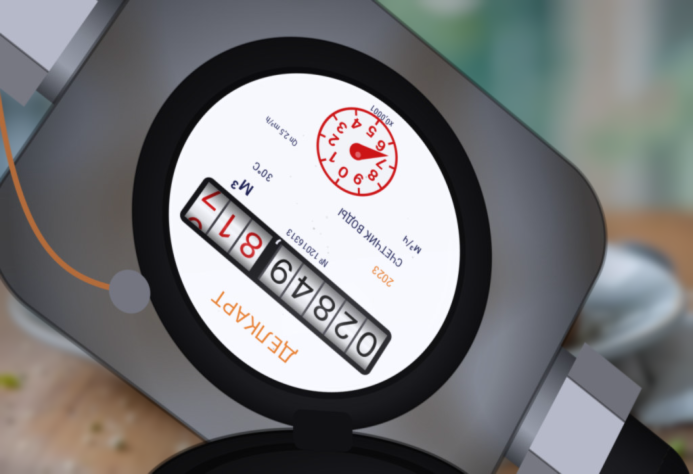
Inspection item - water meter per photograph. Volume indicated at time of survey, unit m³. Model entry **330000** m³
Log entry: **2849.8166** m³
